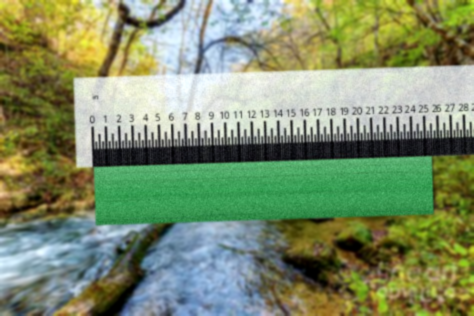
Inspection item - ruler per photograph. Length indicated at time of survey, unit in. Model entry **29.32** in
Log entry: **25.5** in
